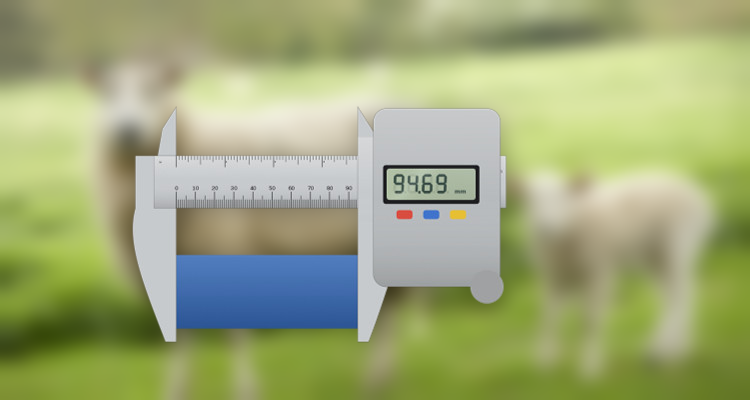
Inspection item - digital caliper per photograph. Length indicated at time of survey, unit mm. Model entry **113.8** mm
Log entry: **94.69** mm
